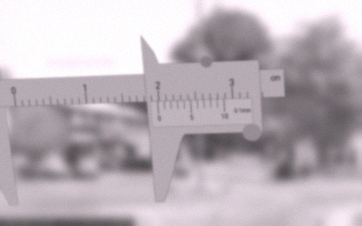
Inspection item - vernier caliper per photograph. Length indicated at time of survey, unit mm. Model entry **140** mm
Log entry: **19.8** mm
